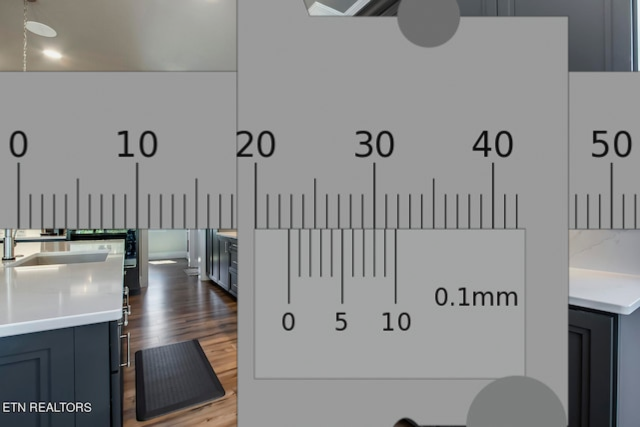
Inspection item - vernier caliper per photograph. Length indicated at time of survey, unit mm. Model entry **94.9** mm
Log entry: **22.8** mm
